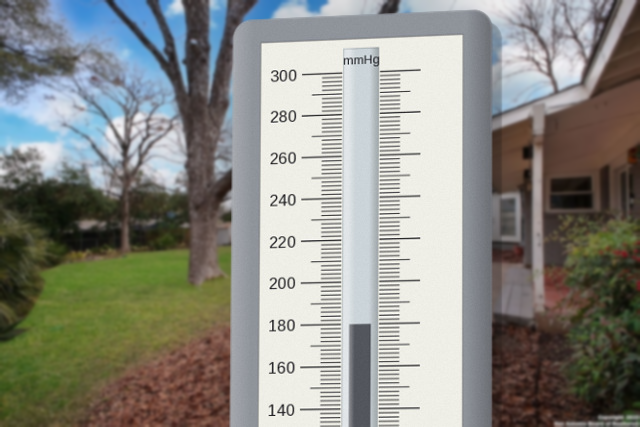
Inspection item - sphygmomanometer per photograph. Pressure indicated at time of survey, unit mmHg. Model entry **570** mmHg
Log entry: **180** mmHg
